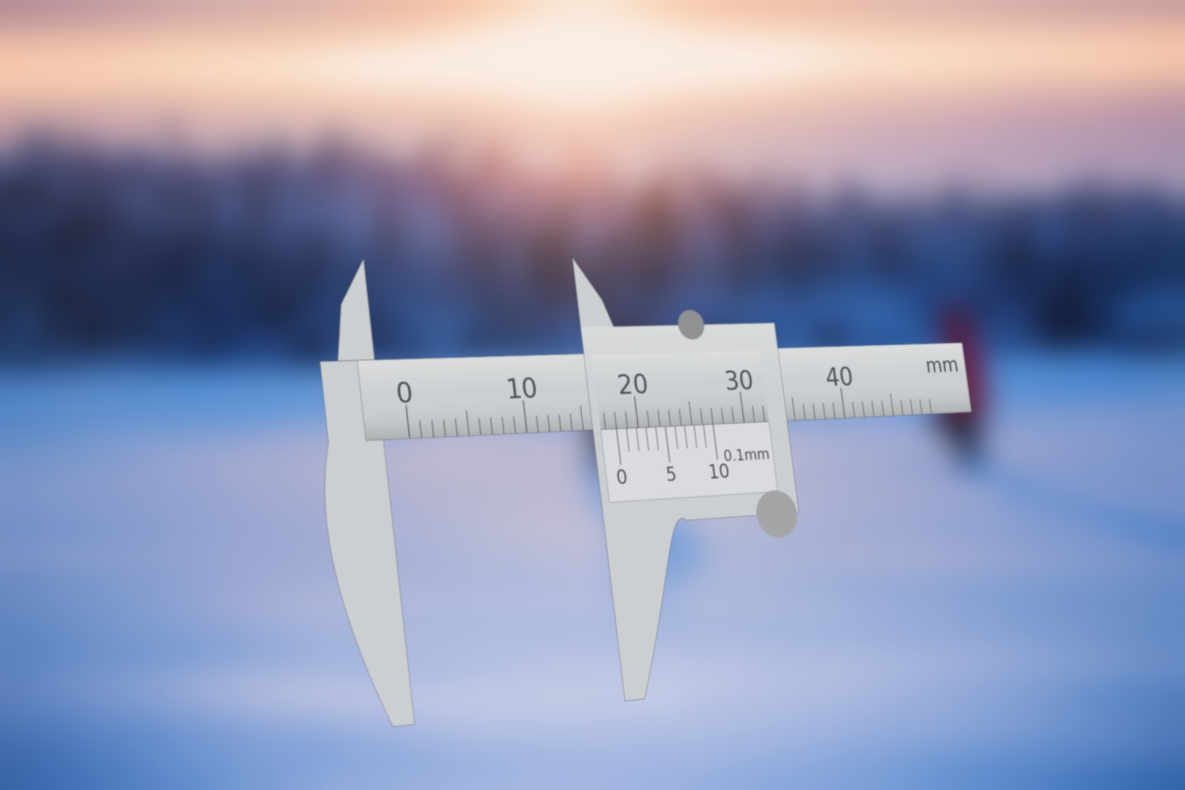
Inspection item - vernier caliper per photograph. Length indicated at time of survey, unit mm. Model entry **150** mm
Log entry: **18.0** mm
